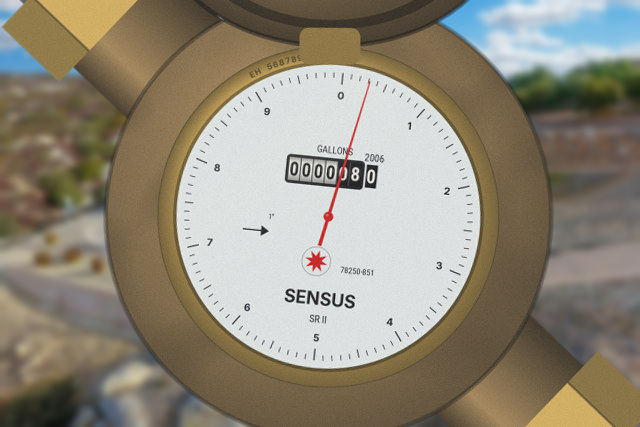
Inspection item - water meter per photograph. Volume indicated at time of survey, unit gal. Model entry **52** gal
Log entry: **80.3** gal
